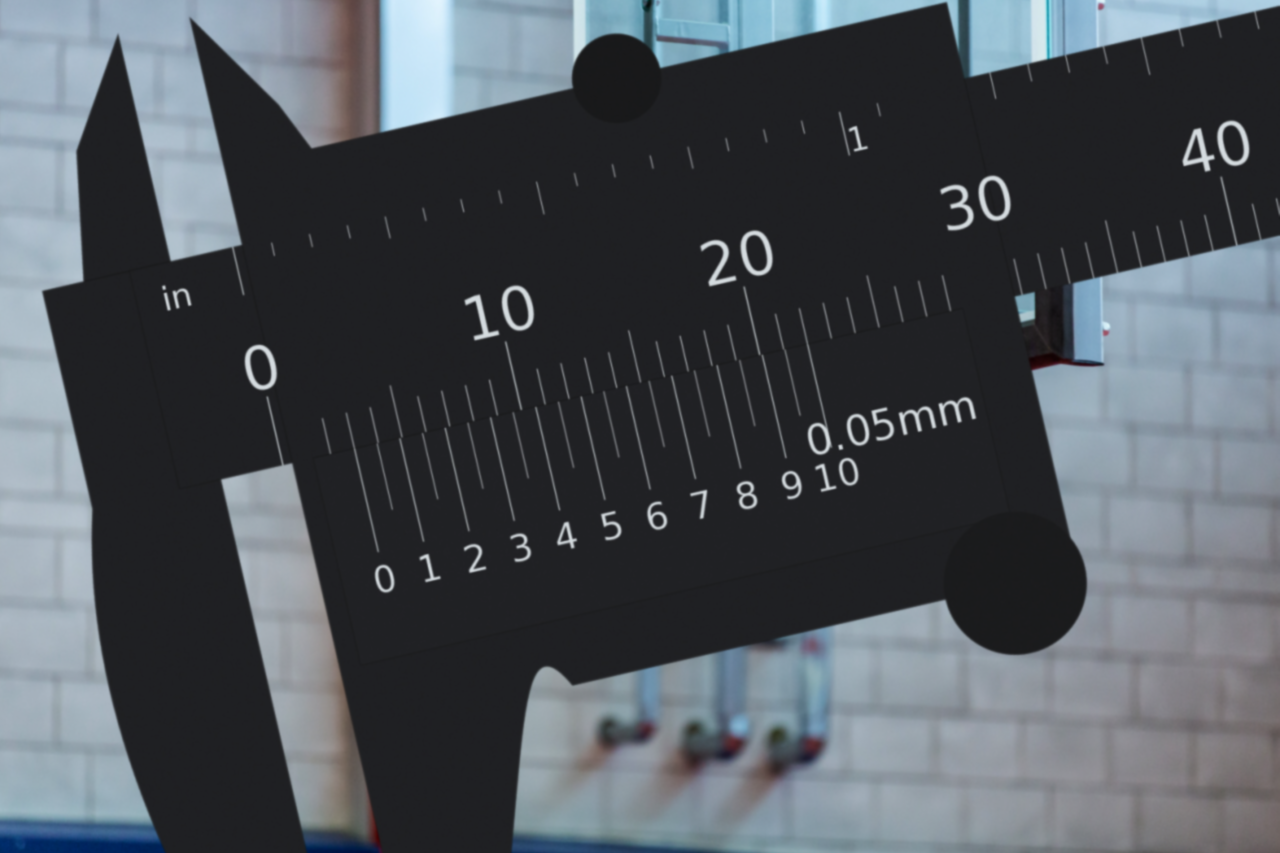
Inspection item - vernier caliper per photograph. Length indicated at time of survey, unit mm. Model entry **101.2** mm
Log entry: **3.0** mm
